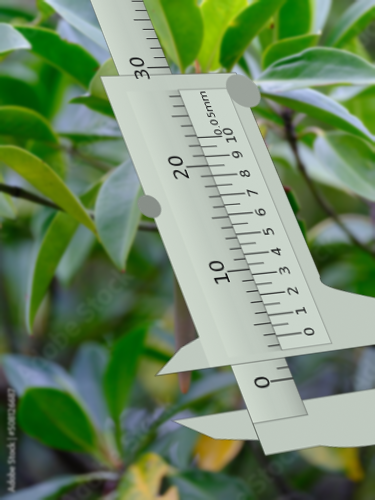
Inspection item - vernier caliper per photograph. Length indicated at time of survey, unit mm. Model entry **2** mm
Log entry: **3.8** mm
